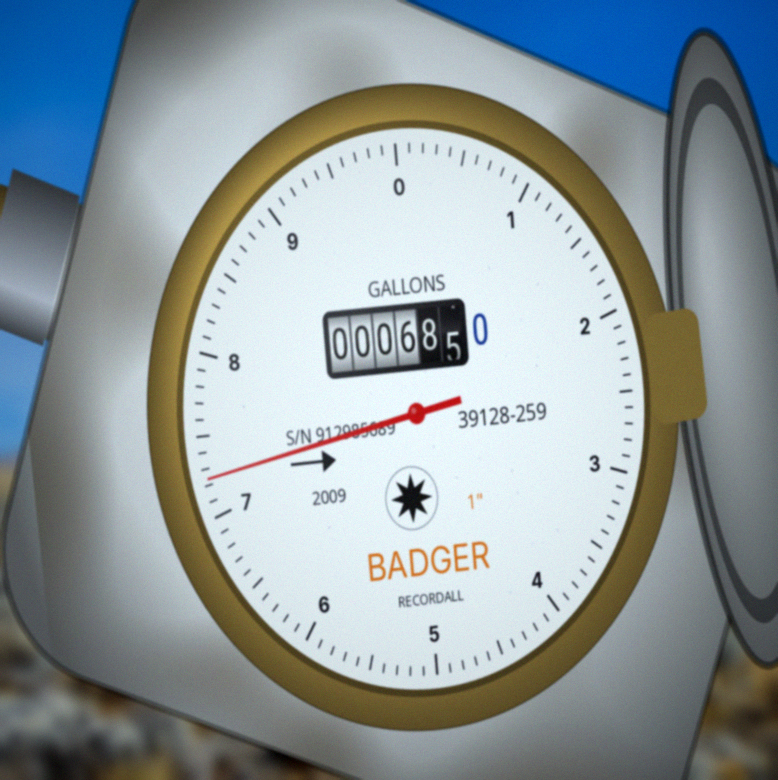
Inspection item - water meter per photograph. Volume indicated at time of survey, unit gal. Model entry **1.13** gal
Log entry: **6847.2** gal
